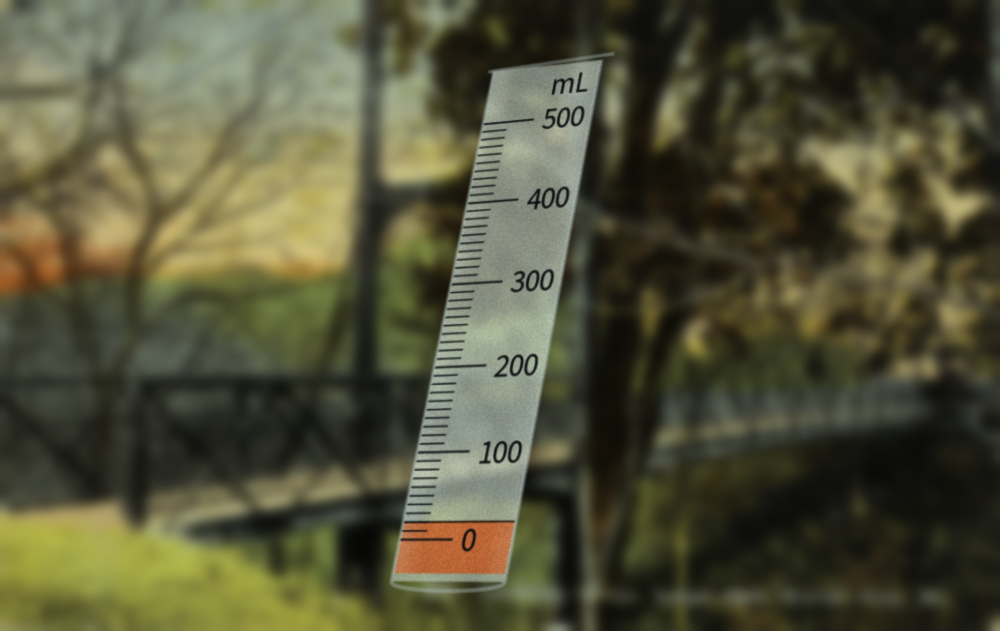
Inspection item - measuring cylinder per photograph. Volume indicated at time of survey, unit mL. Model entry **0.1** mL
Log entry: **20** mL
